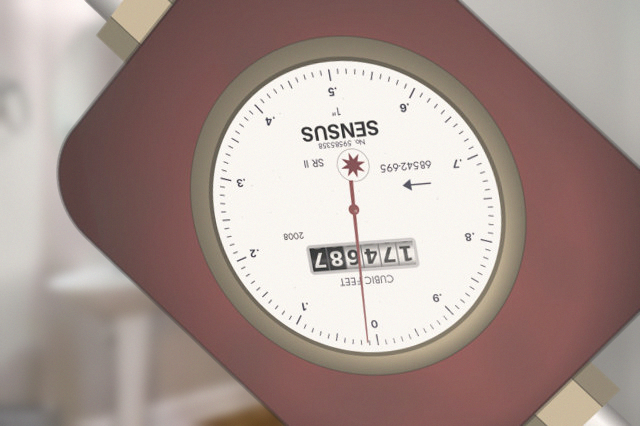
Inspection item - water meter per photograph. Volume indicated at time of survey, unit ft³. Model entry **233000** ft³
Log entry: **174687.01** ft³
